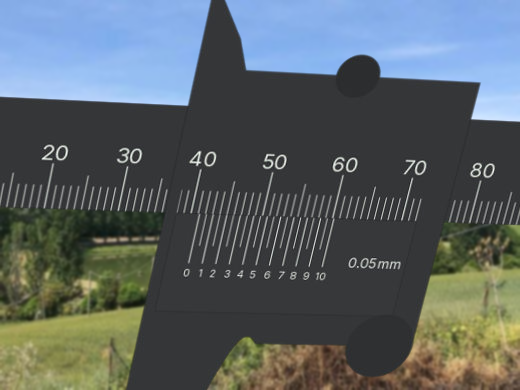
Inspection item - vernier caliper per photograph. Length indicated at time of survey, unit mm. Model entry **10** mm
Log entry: **41.2** mm
